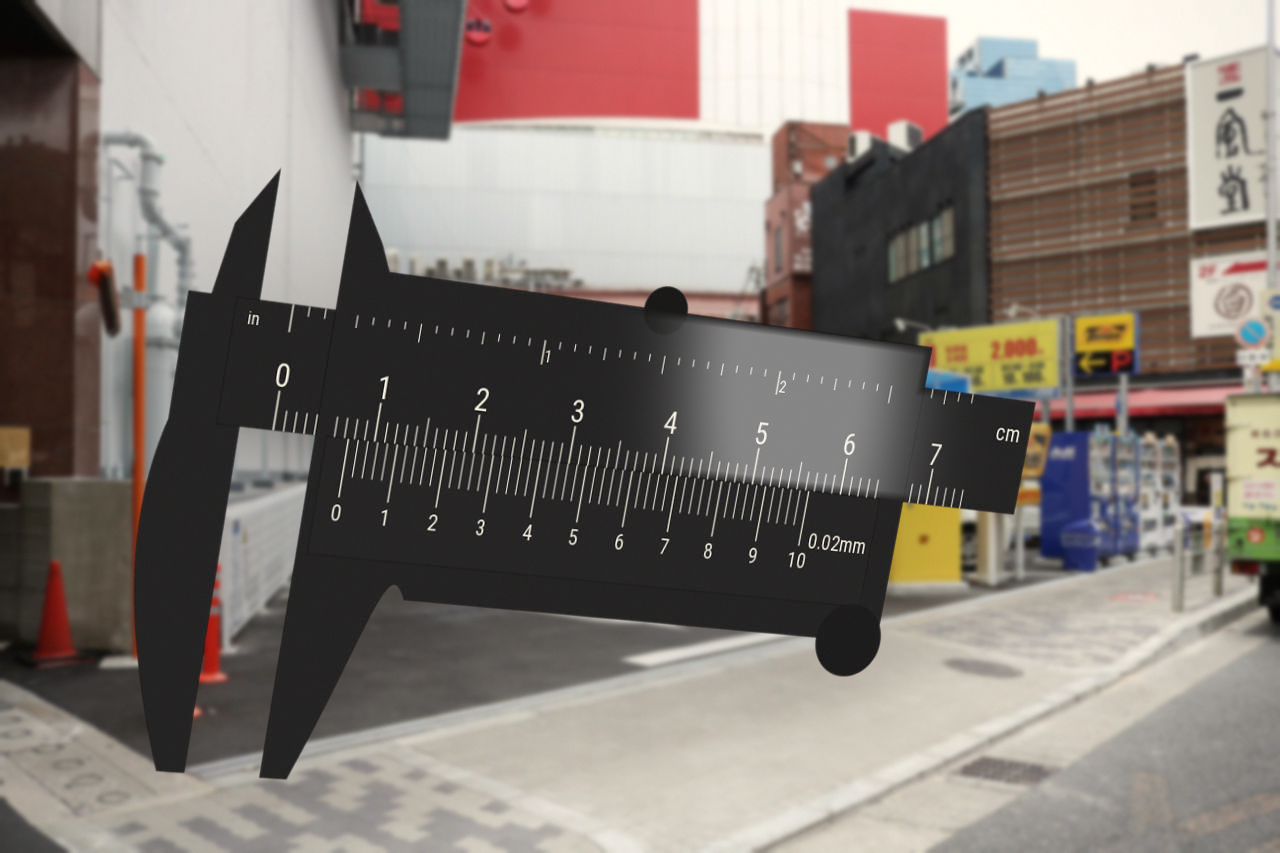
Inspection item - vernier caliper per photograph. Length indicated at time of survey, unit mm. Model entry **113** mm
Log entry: **7.4** mm
